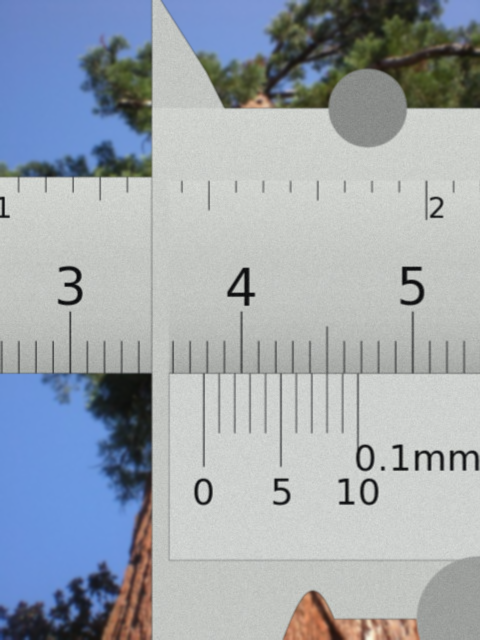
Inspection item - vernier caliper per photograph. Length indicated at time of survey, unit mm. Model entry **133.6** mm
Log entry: **37.8** mm
